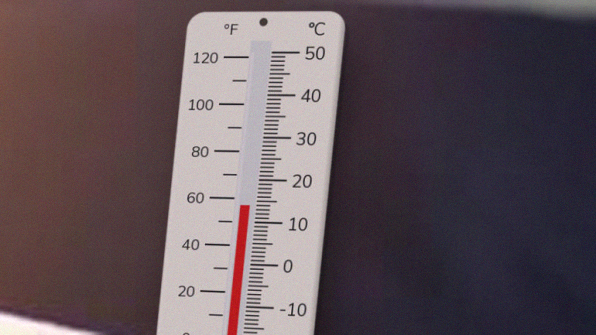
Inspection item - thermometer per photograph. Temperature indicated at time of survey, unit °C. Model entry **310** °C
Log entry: **14** °C
